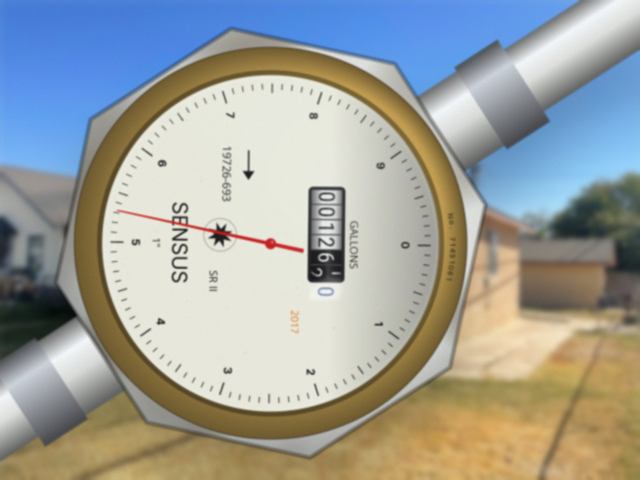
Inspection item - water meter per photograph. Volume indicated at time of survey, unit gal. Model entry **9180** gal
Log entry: **12615.3** gal
